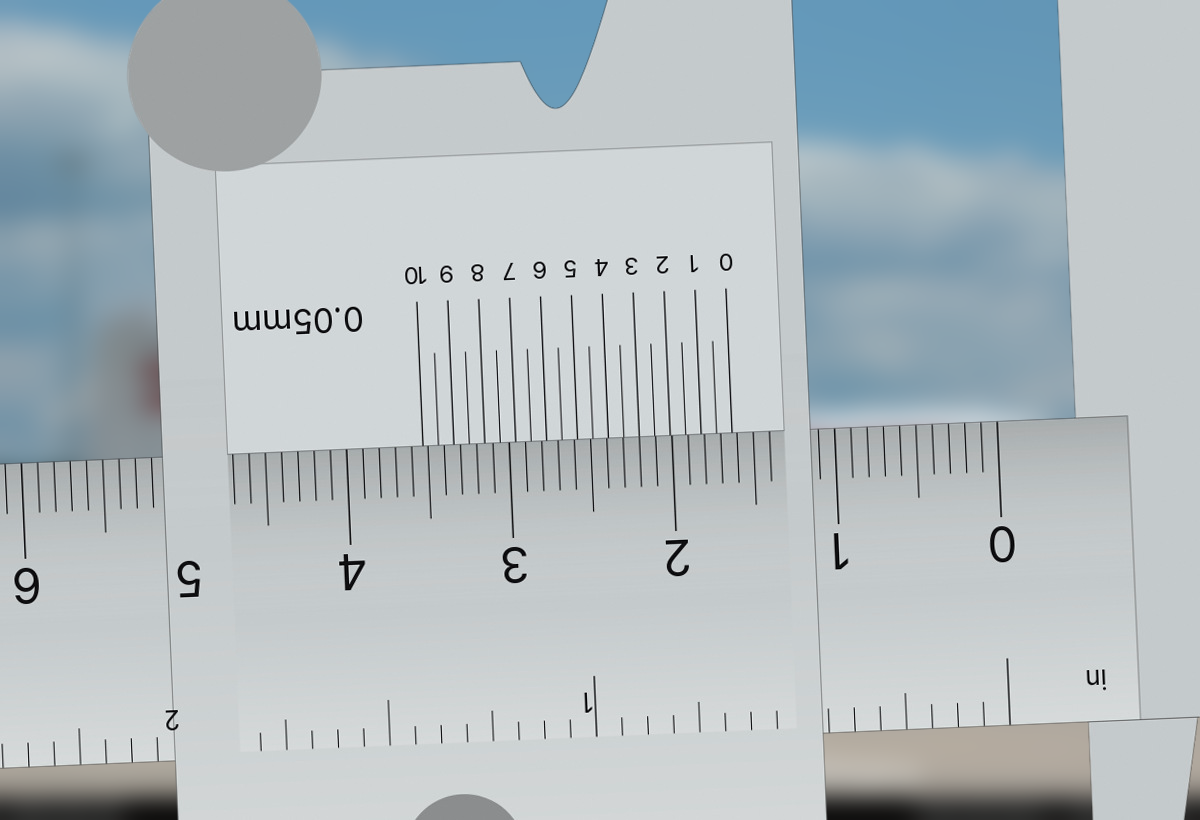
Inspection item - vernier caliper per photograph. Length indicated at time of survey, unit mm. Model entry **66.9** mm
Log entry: **16.3** mm
